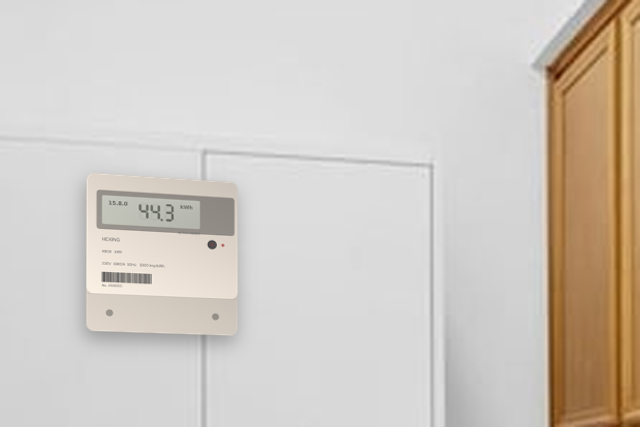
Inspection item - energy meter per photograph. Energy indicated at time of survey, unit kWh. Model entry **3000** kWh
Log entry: **44.3** kWh
